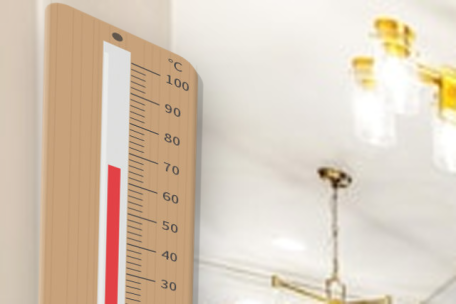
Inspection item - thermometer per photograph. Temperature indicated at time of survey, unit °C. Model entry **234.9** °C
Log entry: **64** °C
